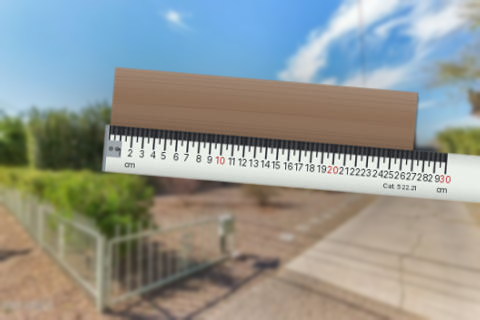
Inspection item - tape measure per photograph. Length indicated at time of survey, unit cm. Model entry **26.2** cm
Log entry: **27** cm
